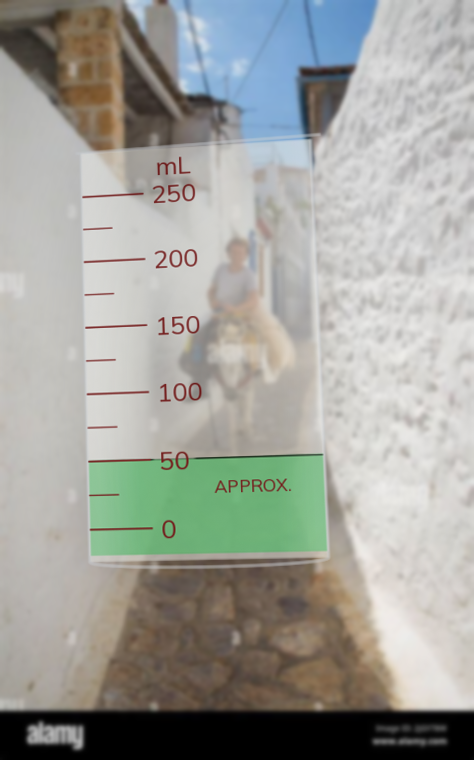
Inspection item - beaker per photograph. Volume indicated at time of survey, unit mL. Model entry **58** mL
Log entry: **50** mL
